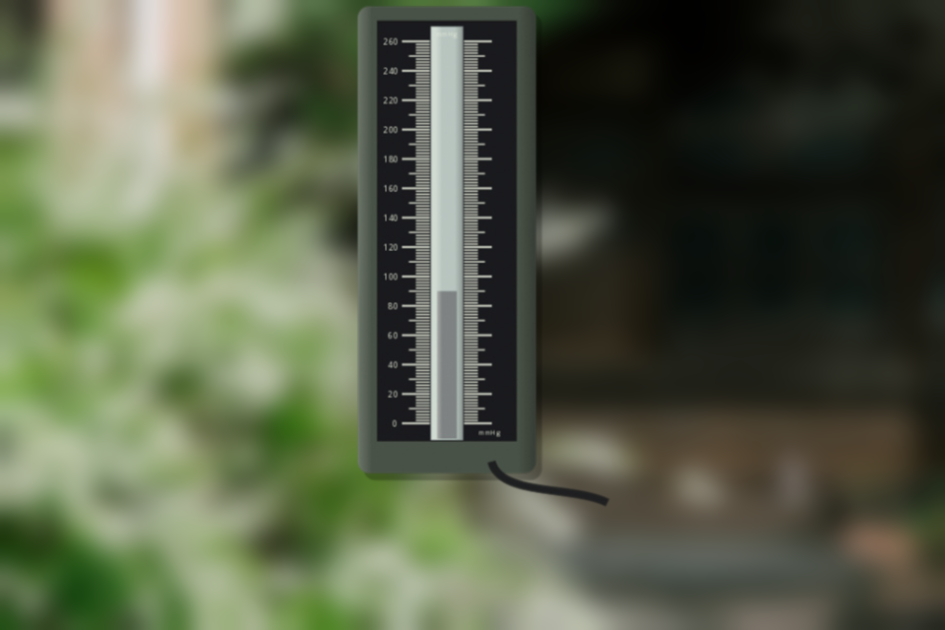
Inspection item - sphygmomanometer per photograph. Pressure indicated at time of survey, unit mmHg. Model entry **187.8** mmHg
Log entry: **90** mmHg
